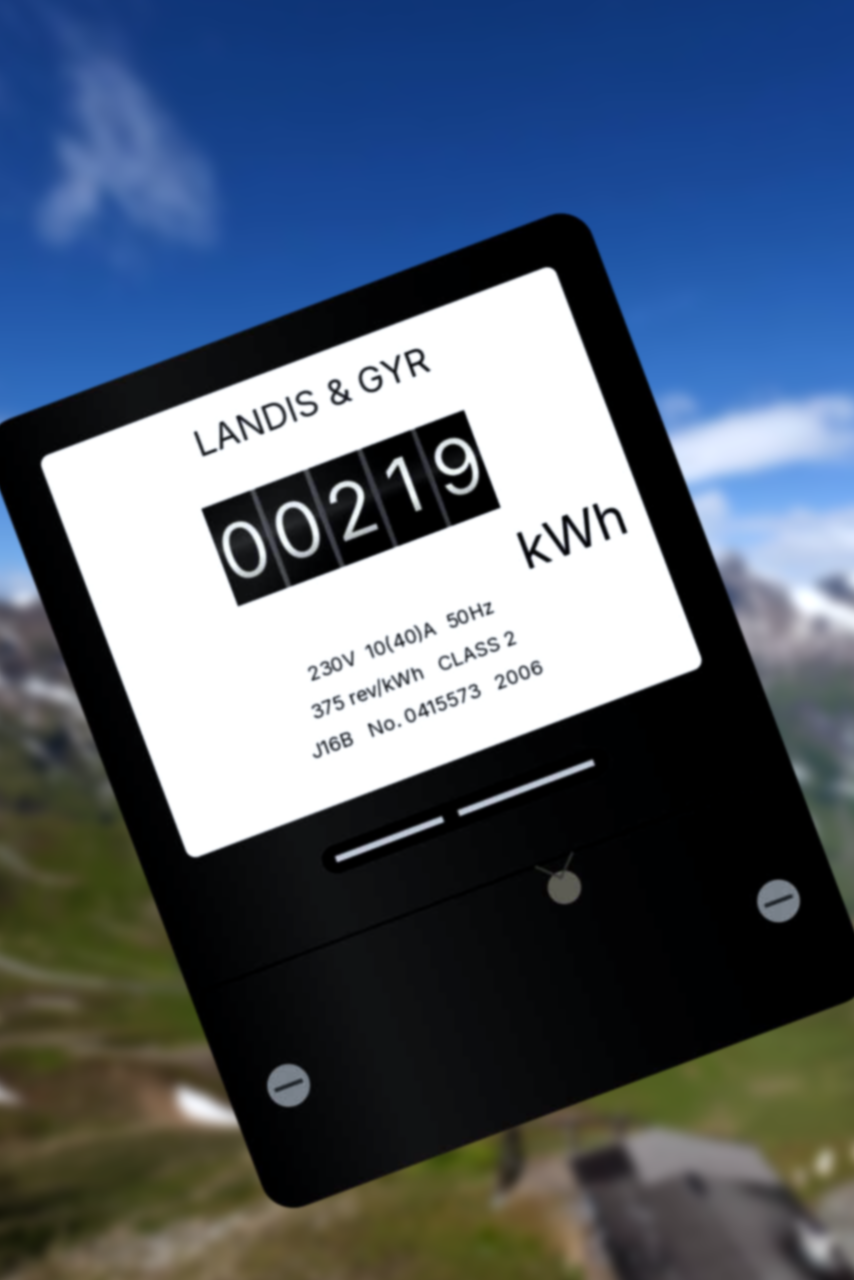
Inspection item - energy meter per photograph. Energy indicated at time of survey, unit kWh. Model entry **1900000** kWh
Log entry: **219** kWh
